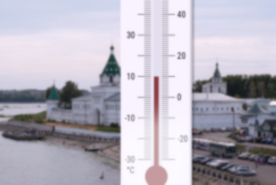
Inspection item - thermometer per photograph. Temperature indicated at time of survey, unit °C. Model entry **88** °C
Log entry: **10** °C
